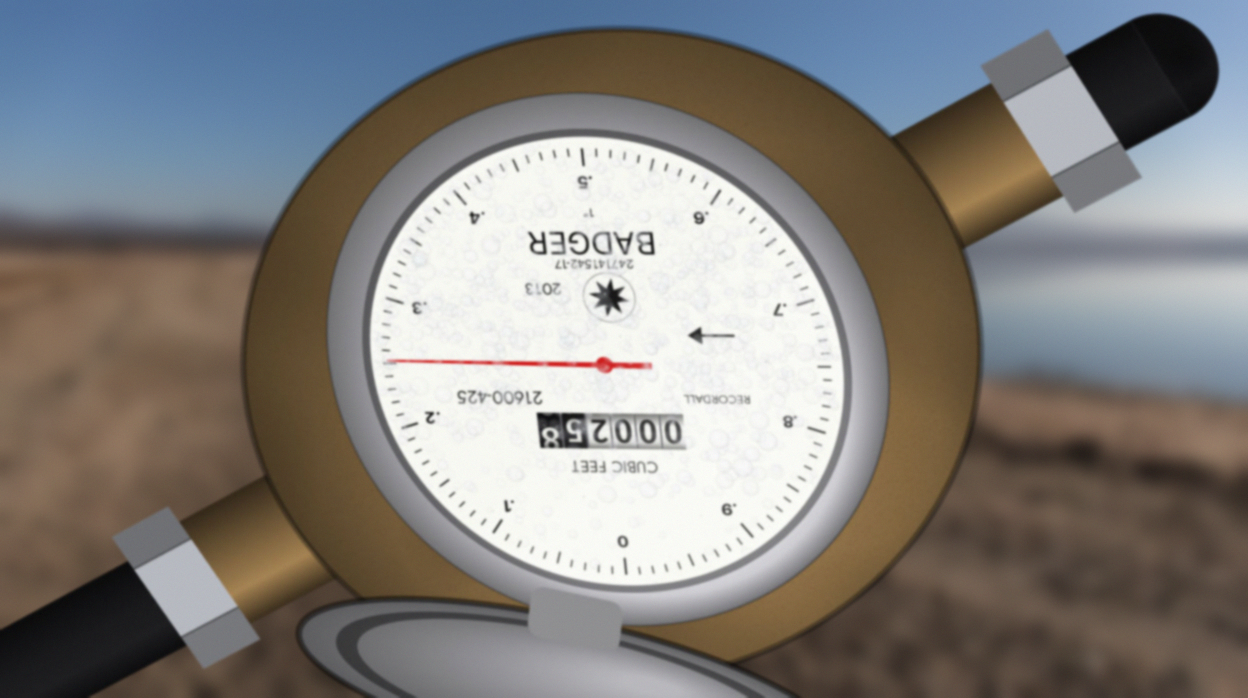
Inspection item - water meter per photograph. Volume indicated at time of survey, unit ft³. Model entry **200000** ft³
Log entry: **258.25** ft³
